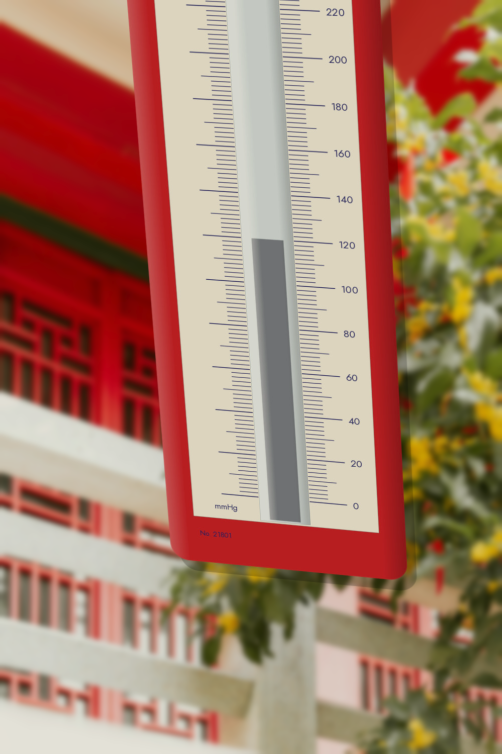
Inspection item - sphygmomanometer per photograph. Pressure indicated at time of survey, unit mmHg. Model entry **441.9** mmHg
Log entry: **120** mmHg
